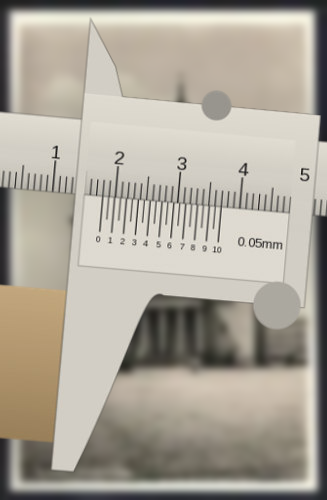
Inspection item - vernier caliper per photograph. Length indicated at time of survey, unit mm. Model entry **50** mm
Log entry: **18.0** mm
